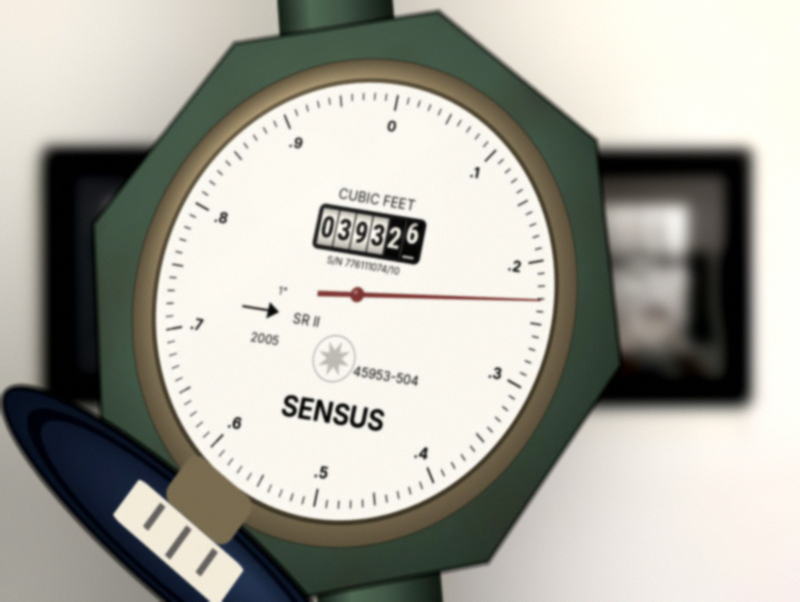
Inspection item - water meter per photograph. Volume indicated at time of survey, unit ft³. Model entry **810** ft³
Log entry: **39326.23** ft³
